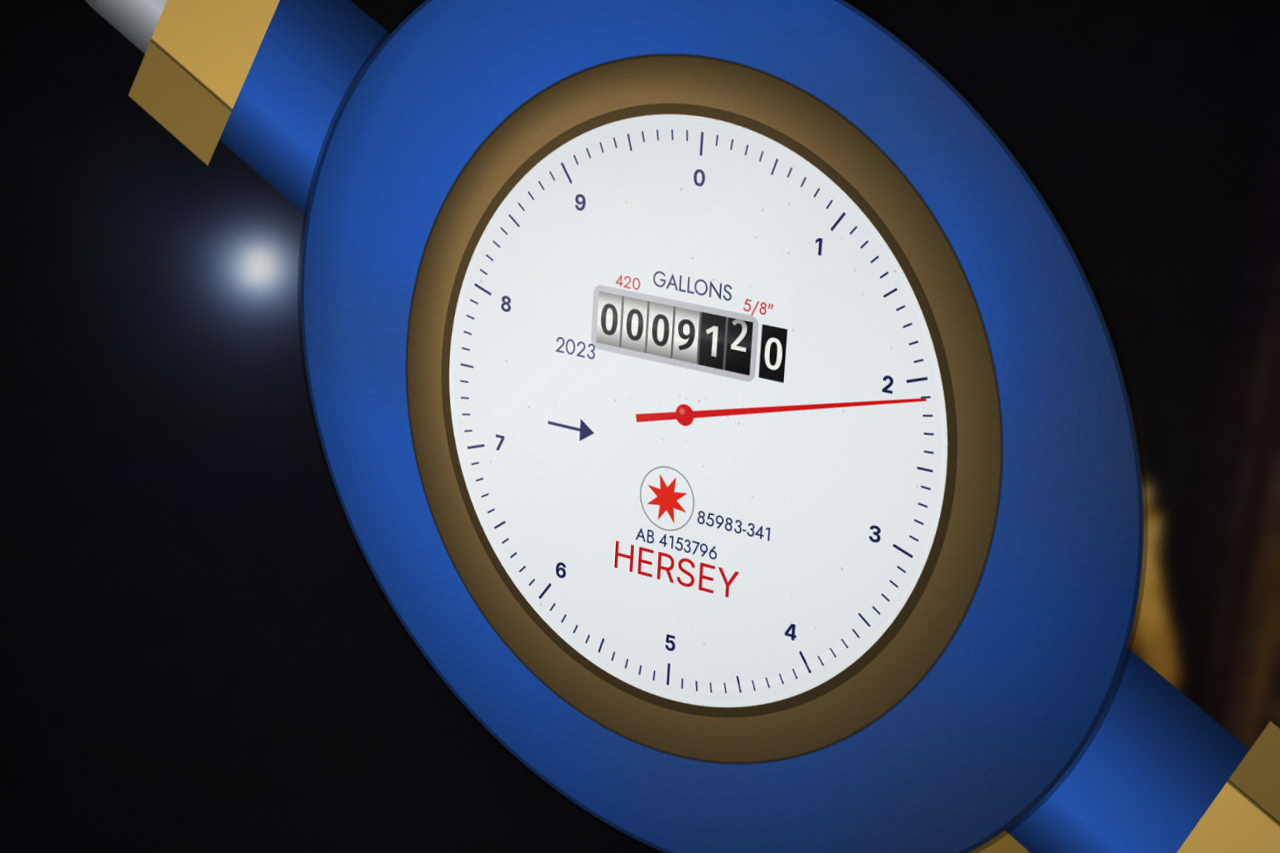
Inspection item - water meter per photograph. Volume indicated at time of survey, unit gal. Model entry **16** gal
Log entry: **9122.1** gal
